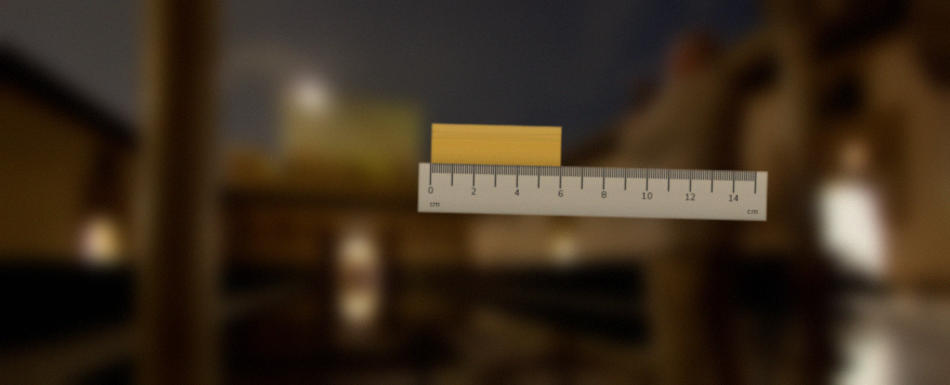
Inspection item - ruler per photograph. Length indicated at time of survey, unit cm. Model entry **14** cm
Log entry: **6** cm
